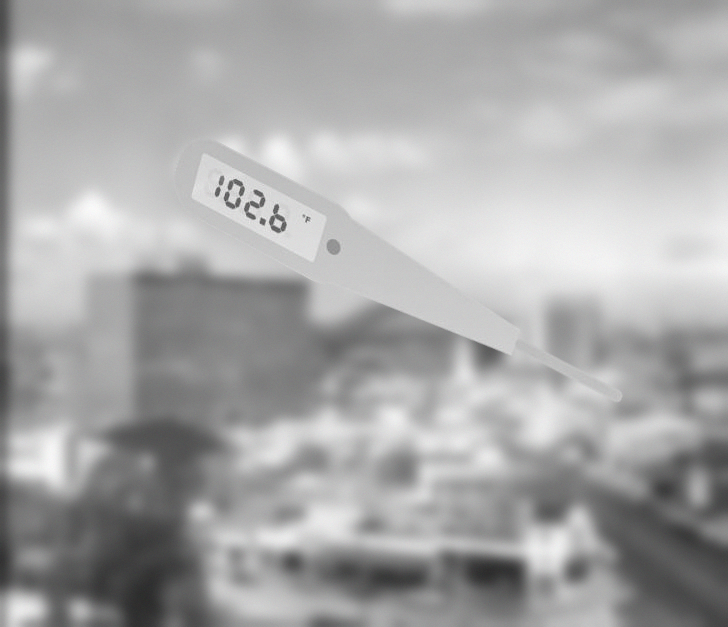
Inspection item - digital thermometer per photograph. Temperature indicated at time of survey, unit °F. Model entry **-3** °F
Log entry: **102.6** °F
